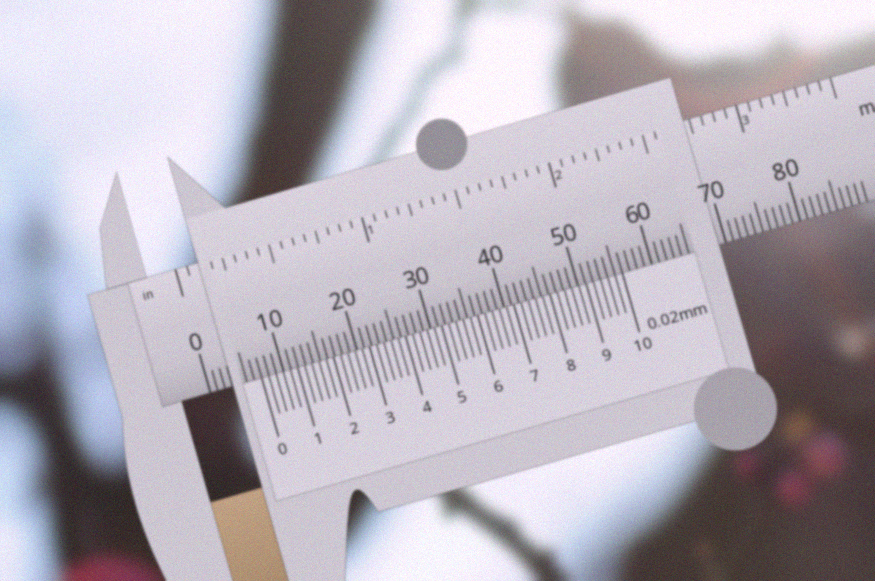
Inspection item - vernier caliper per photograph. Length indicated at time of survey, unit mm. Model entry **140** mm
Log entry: **7.0** mm
